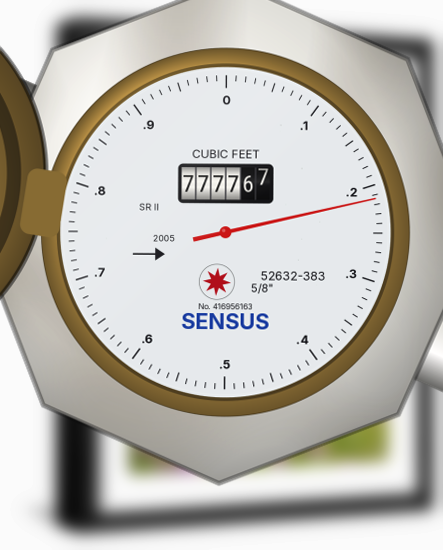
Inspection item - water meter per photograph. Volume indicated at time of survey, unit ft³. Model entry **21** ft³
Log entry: **777767.21** ft³
